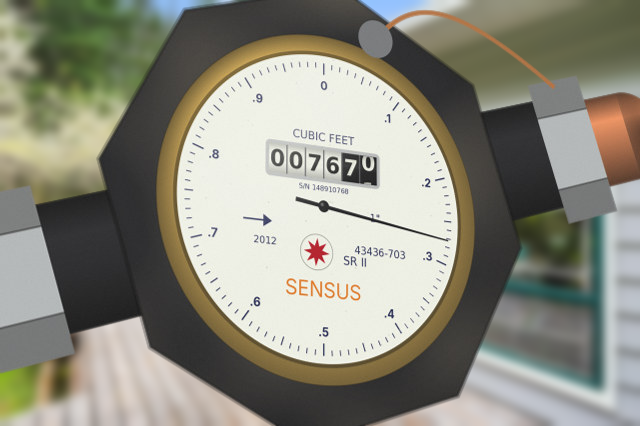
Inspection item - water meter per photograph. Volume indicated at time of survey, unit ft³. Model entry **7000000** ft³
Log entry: **7670.27** ft³
